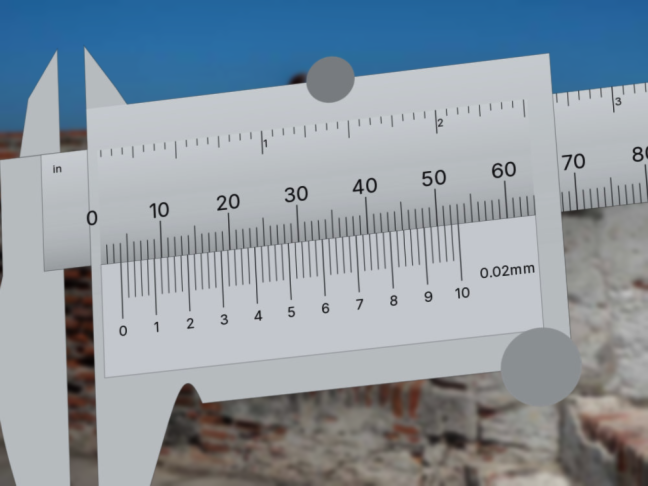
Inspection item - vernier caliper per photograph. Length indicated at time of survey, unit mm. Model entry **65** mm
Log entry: **4.0** mm
